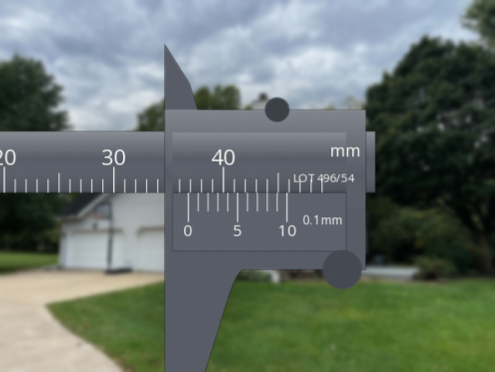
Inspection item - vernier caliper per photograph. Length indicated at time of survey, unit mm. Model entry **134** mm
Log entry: **36.8** mm
